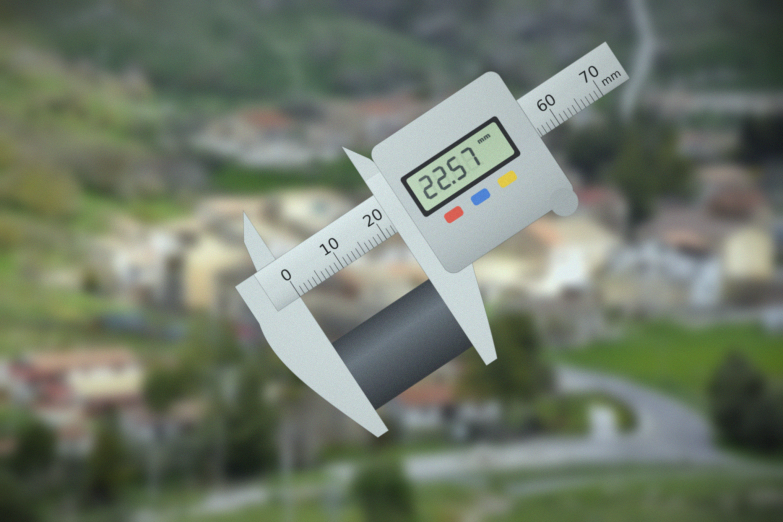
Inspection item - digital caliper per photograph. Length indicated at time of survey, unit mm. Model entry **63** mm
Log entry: **22.57** mm
